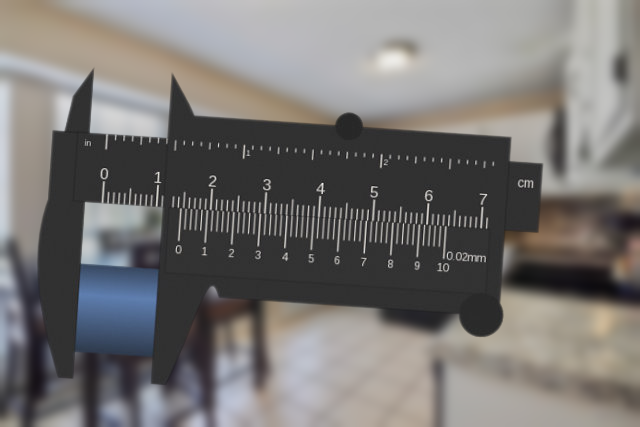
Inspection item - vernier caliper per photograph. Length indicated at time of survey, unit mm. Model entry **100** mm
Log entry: **14.5** mm
